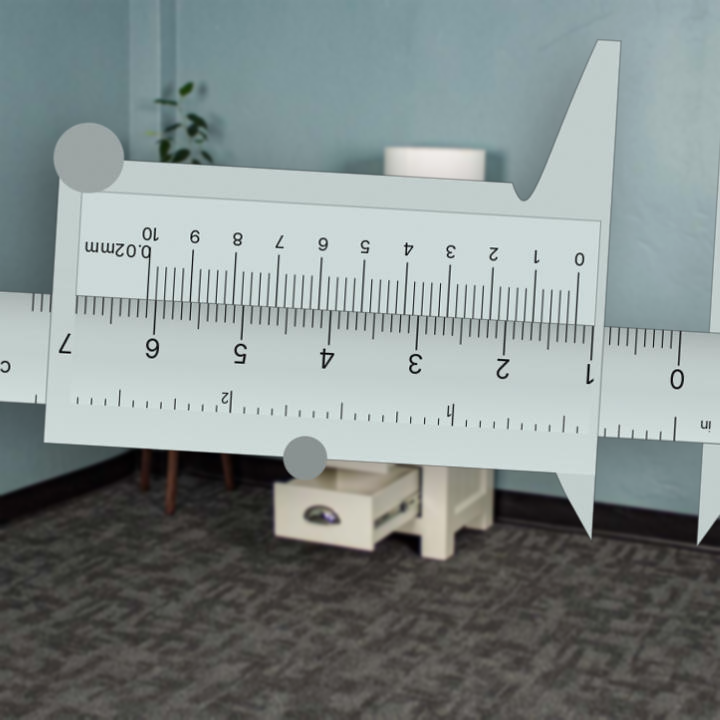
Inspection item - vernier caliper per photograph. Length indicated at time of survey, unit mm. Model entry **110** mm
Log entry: **12.0** mm
